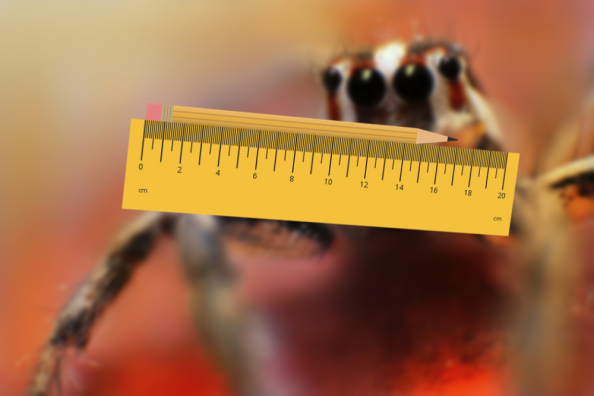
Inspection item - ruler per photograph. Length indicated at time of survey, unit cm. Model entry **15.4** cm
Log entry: **17** cm
